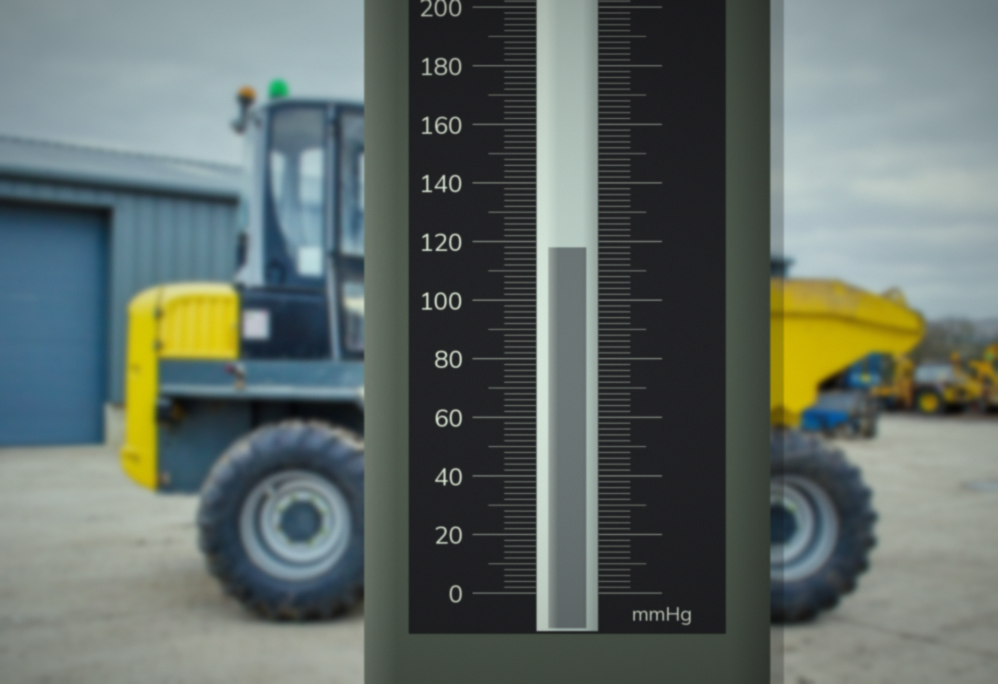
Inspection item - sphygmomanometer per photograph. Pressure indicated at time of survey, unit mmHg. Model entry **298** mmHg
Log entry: **118** mmHg
